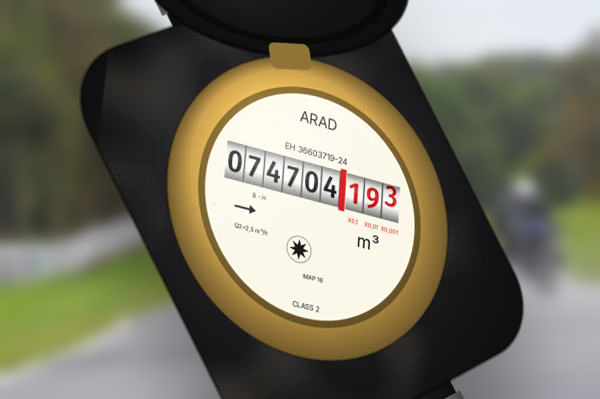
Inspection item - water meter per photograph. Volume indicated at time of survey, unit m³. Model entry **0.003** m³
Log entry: **74704.193** m³
